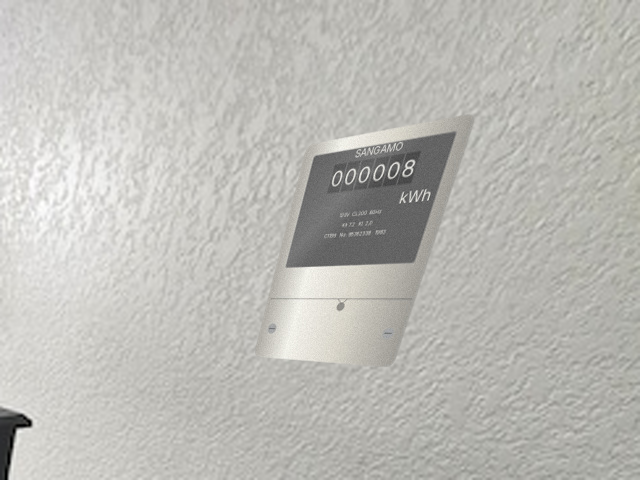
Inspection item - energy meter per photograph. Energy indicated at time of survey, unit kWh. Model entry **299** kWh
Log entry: **8** kWh
